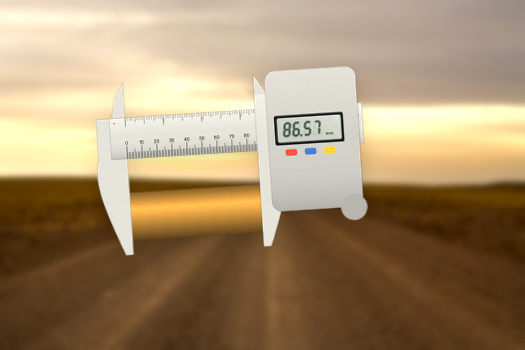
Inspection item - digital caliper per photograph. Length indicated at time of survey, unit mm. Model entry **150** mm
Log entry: **86.57** mm
